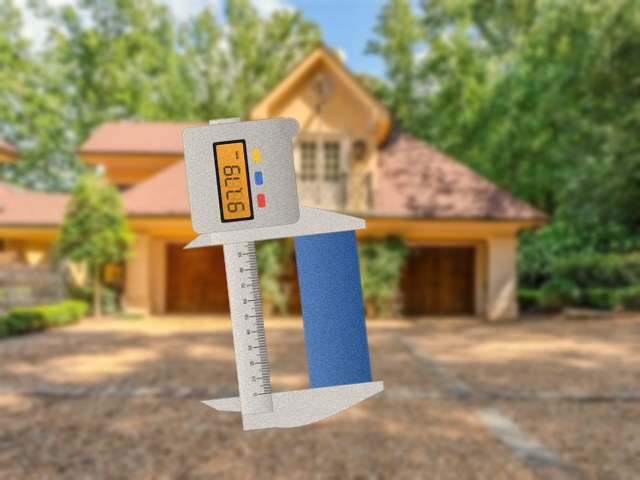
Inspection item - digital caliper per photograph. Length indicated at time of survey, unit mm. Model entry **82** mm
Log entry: **97.79** mm
